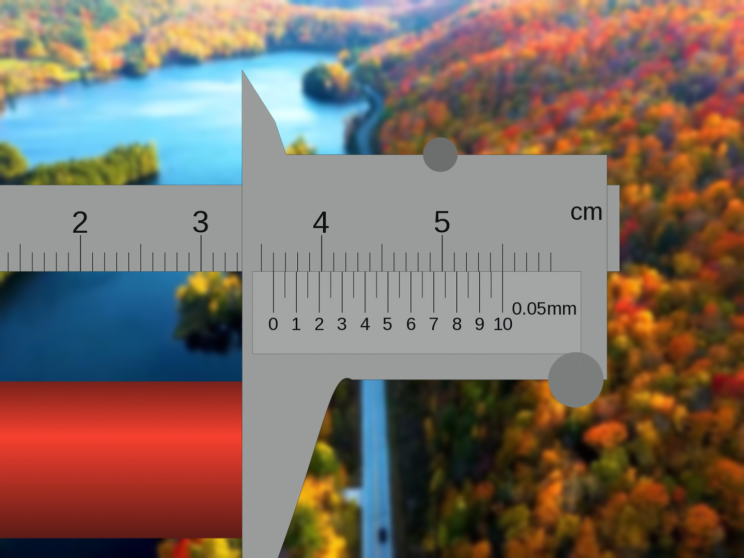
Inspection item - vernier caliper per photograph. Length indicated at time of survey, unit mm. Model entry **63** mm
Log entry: **36.0** mm
